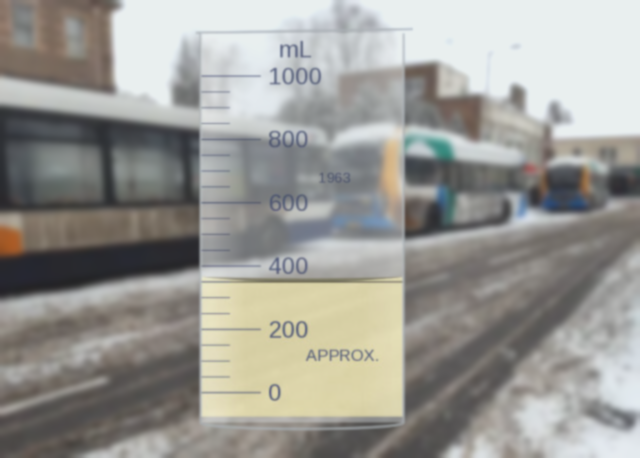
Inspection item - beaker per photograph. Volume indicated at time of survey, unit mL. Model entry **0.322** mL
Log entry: **350** mL
